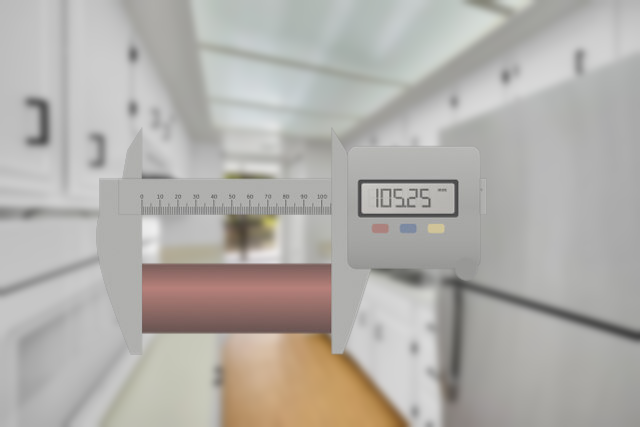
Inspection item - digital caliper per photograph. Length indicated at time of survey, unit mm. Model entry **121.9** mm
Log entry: **105.25** mm
